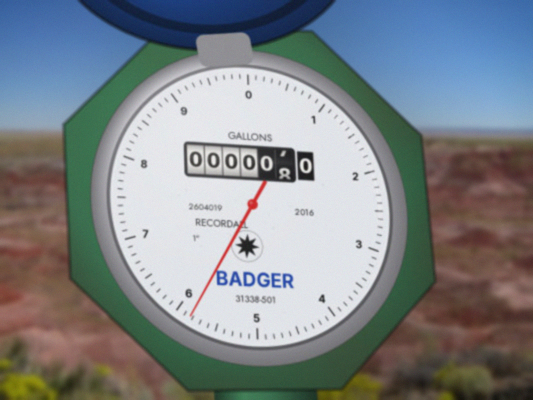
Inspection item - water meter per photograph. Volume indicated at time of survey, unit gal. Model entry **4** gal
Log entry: **75.8** gal
